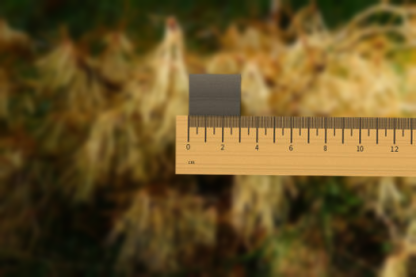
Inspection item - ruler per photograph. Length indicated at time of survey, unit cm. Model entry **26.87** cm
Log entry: **3** cm
